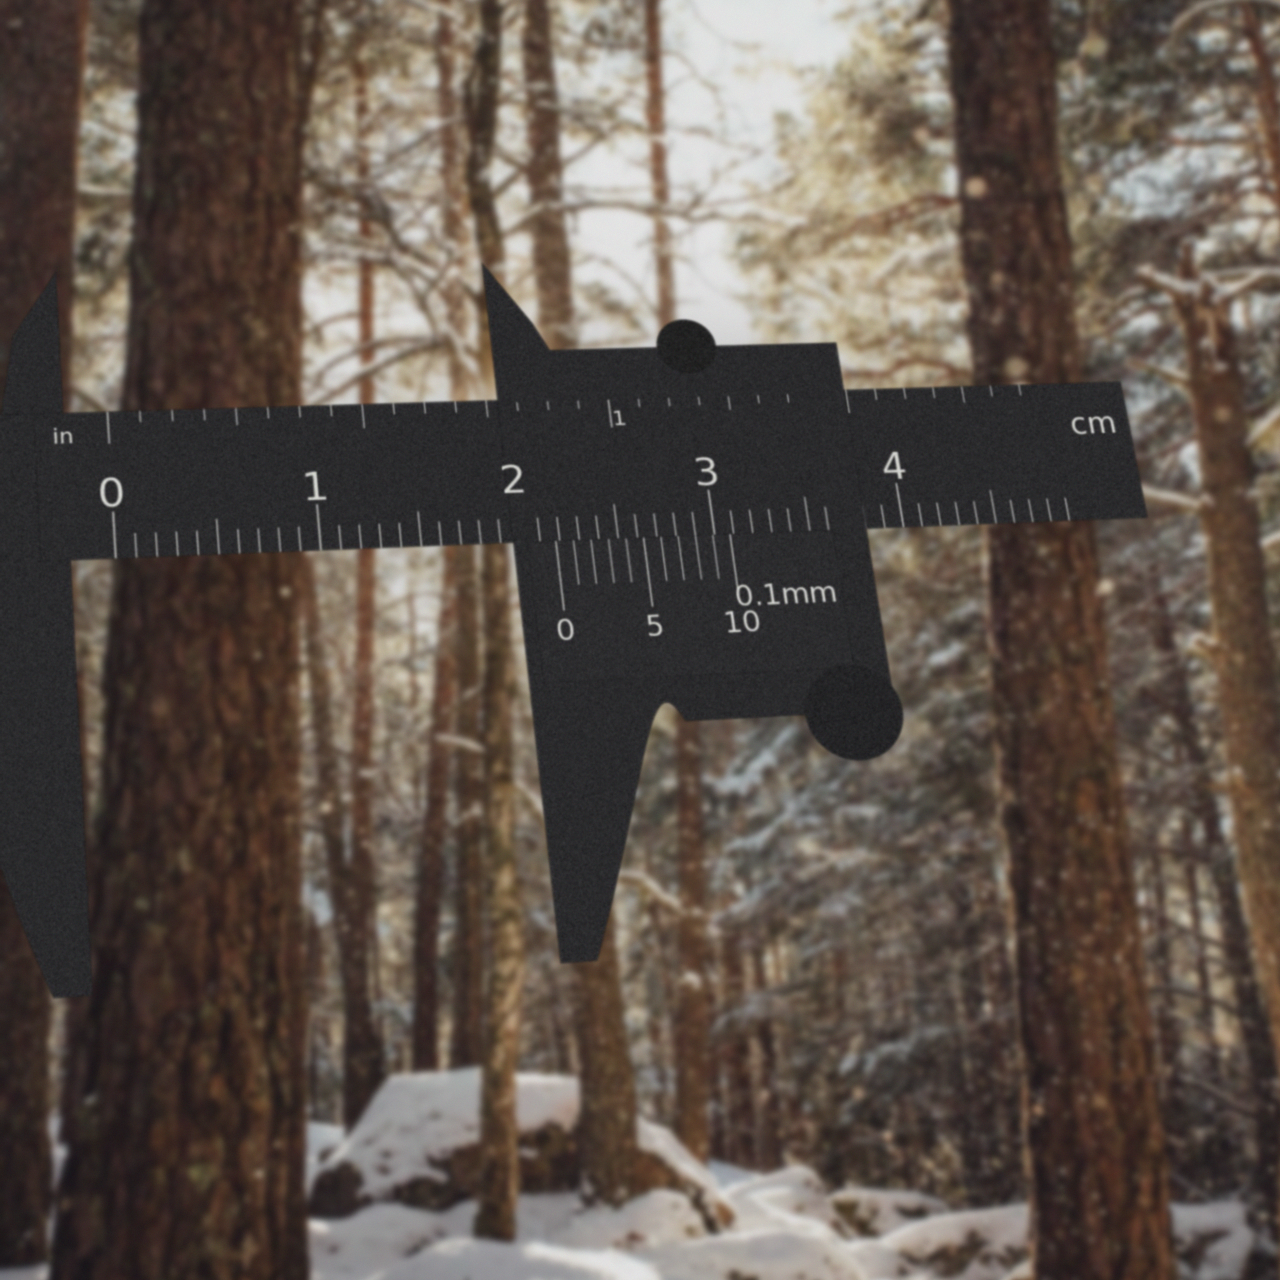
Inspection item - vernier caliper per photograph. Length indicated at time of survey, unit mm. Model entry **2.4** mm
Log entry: **21.8** mm
